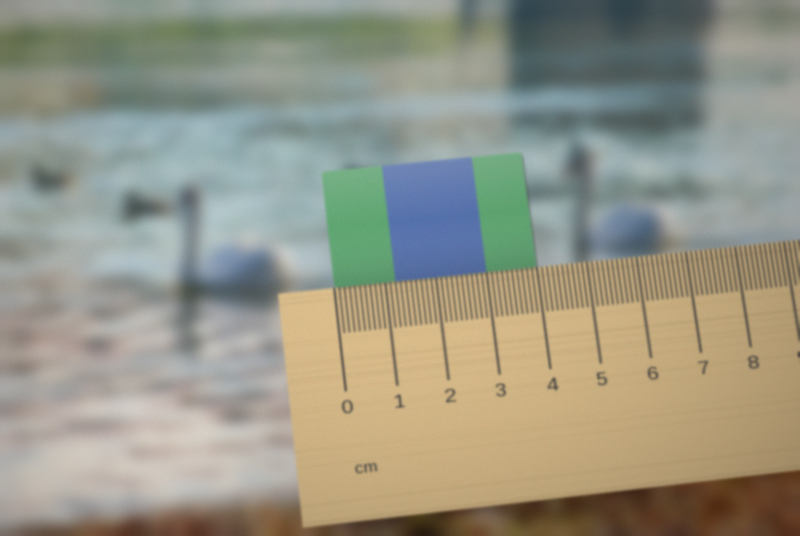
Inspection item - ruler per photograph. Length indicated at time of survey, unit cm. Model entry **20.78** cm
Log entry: **4** cm
